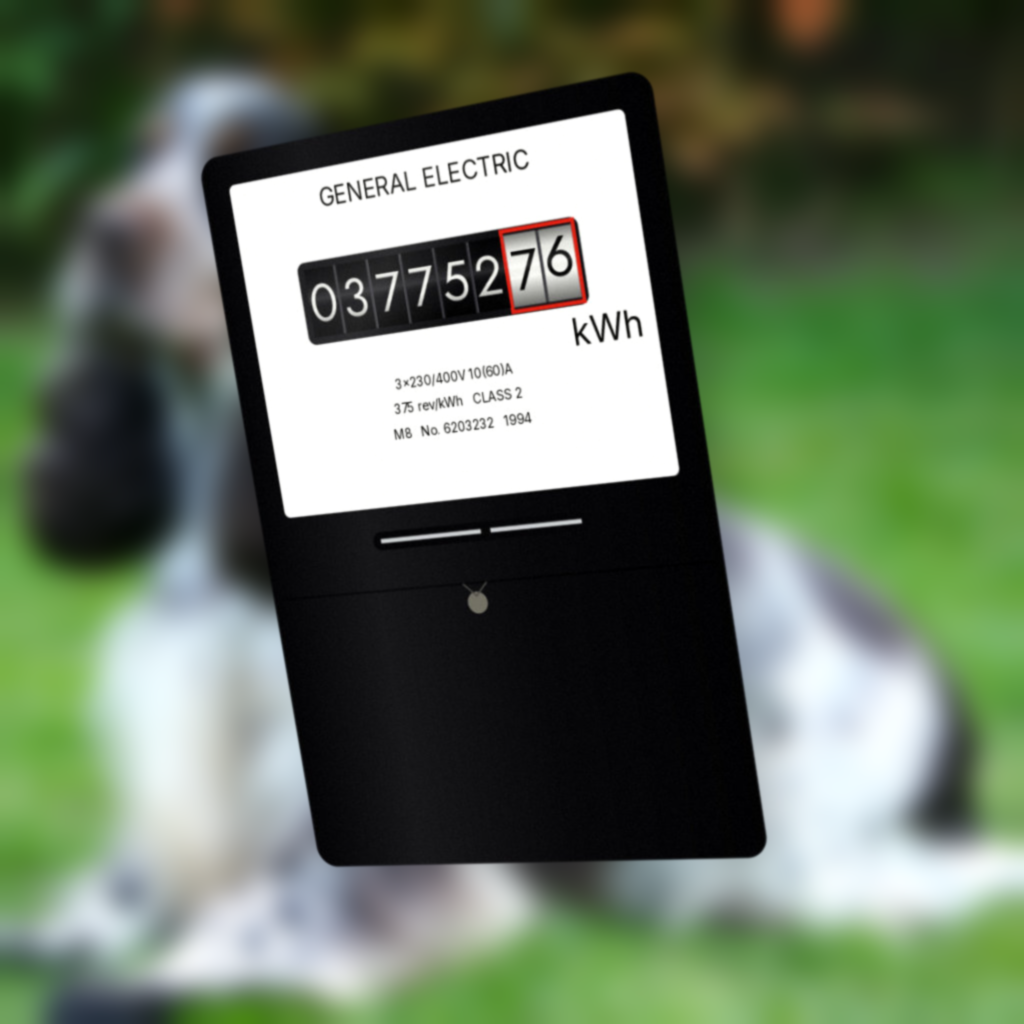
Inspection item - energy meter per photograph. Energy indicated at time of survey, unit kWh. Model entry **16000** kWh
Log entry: **37752.76** kWh
